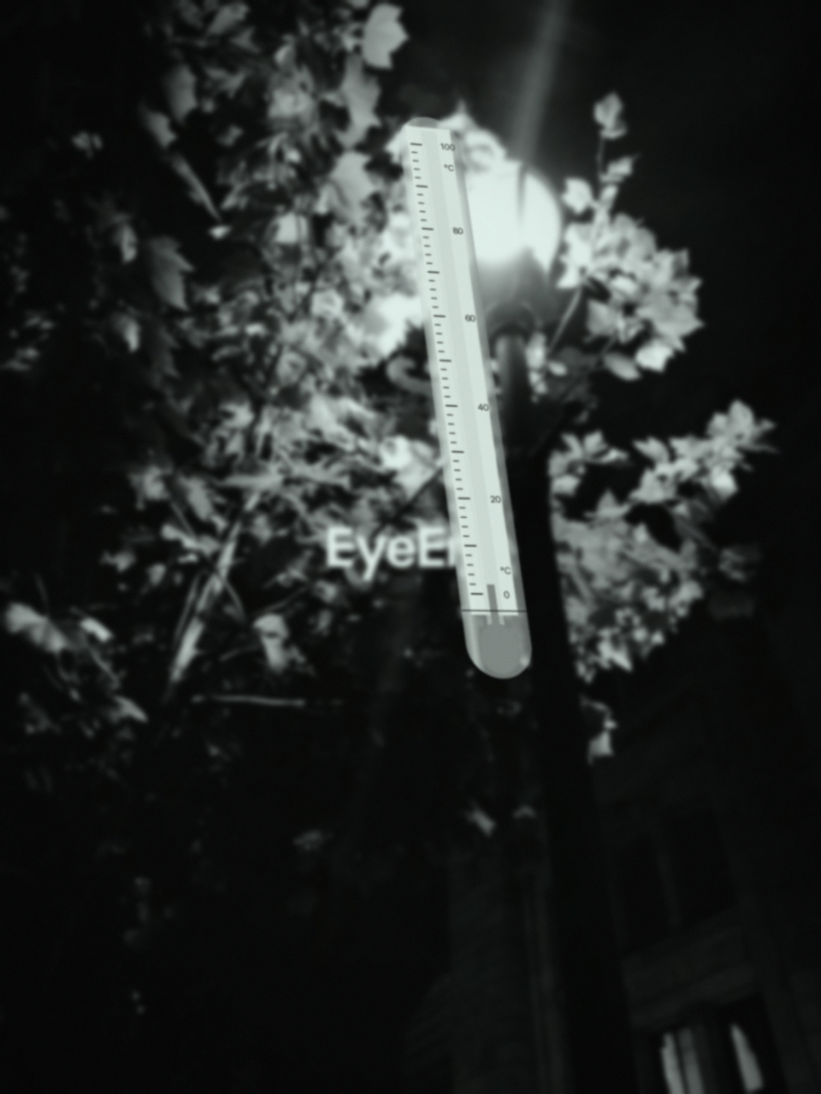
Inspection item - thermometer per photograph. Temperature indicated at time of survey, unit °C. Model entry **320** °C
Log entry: **2** °C
